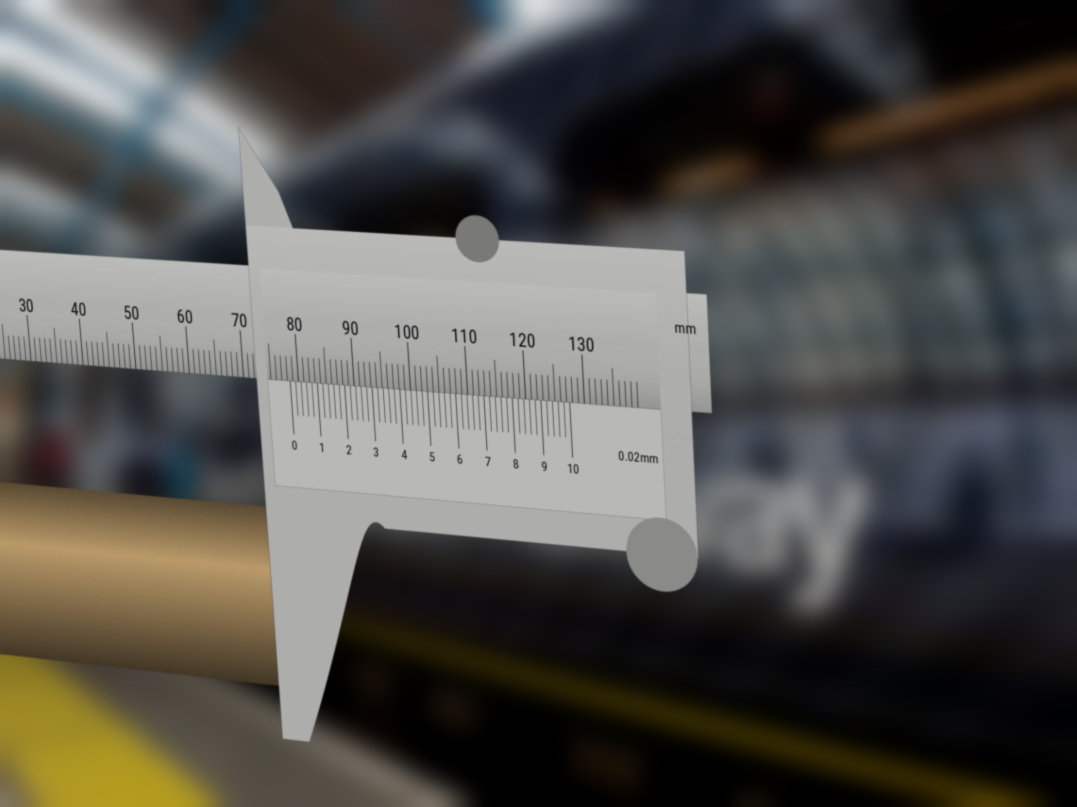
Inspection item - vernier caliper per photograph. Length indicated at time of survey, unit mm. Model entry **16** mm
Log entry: **78.5** mm
